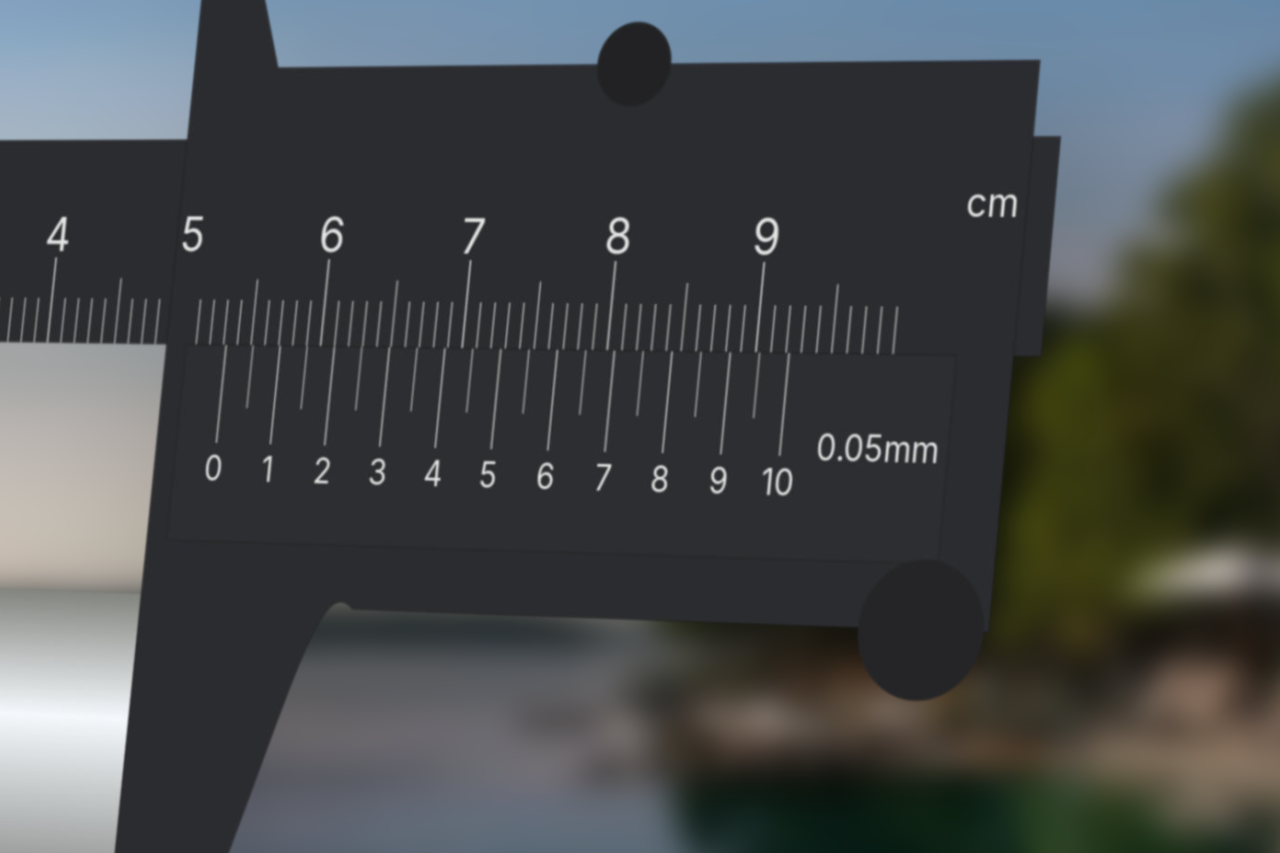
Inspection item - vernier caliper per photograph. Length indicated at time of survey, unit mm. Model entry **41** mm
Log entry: **53.2** mm
